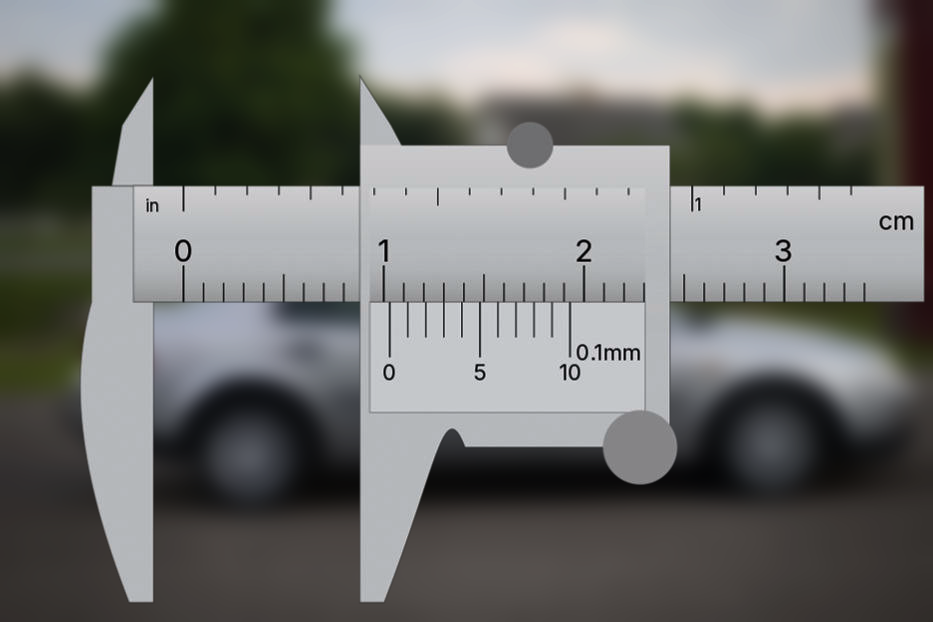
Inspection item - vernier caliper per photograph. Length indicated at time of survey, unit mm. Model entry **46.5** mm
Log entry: **10.3** mm
